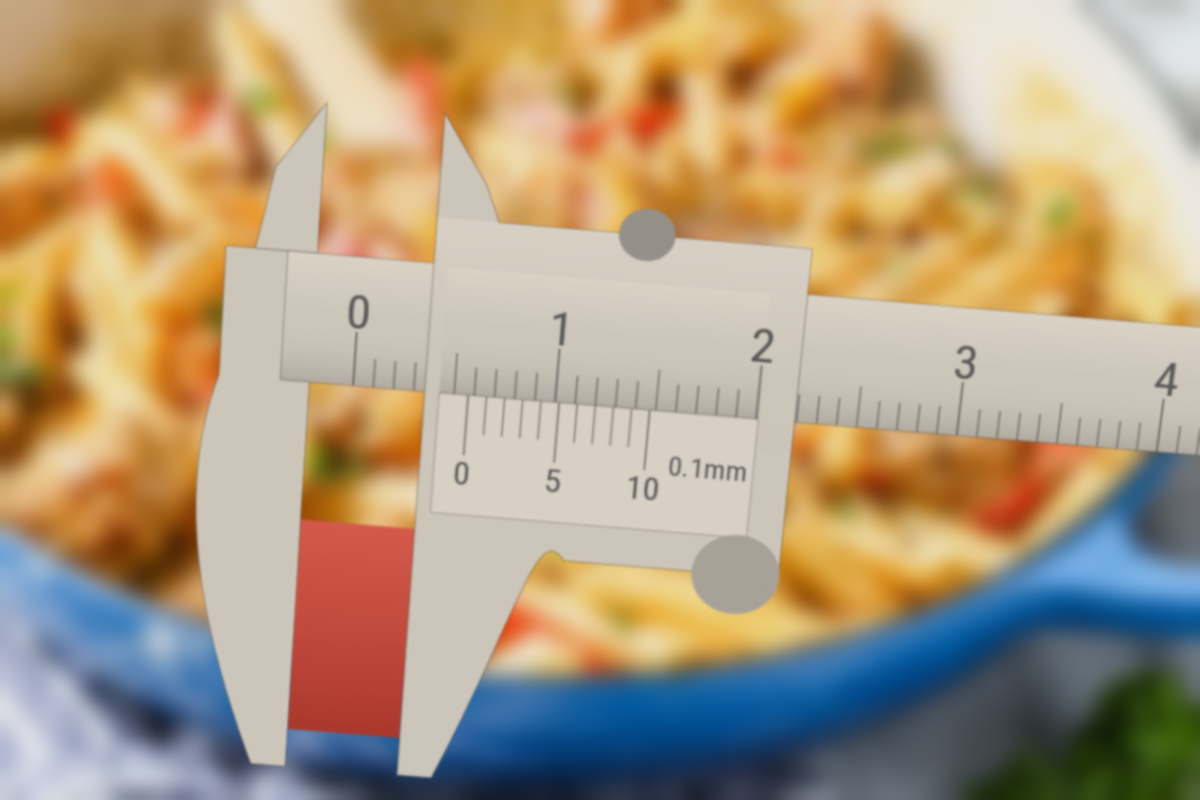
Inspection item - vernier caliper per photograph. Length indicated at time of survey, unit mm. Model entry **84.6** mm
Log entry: **5.7** mm
